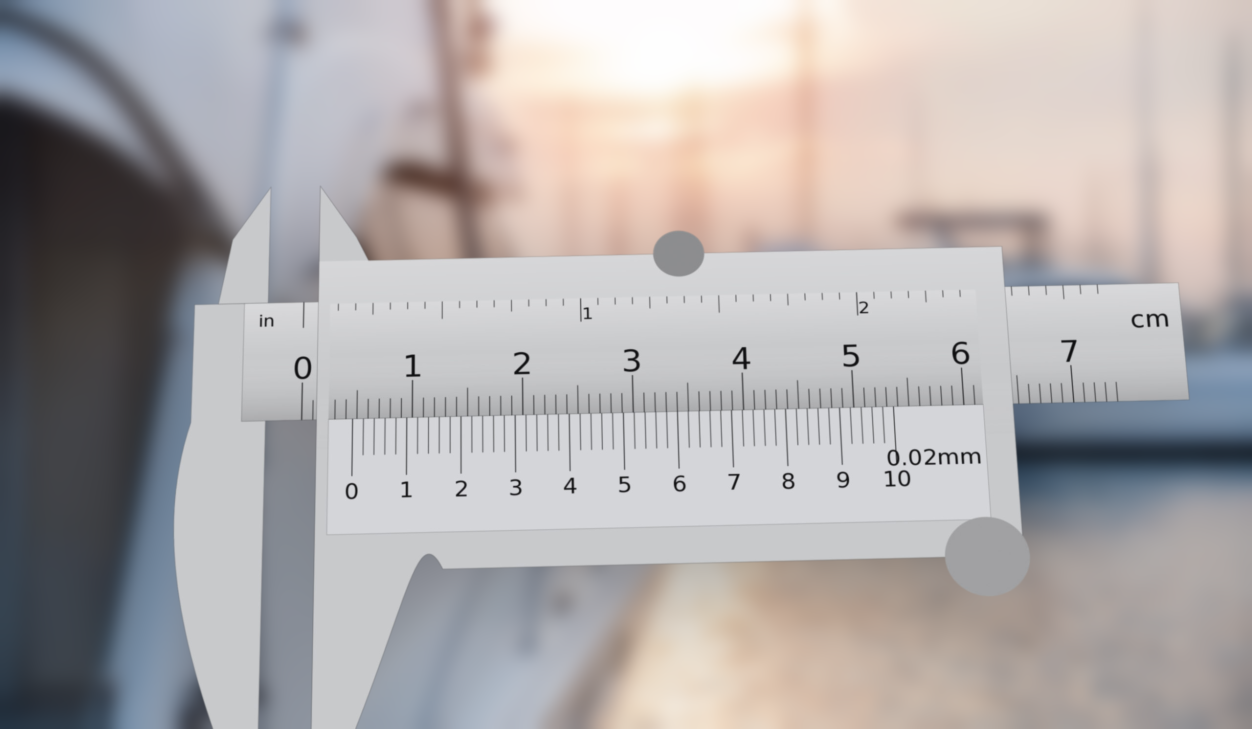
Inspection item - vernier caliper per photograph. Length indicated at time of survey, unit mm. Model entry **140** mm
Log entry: **4.6** mm
